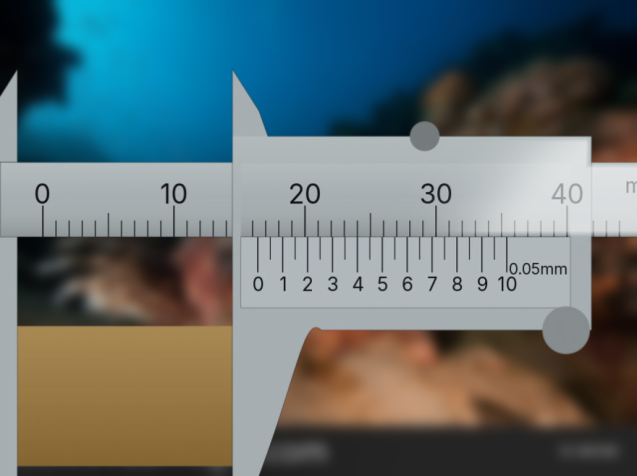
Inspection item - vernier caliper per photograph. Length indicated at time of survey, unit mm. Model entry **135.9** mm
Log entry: **16.4** mm
